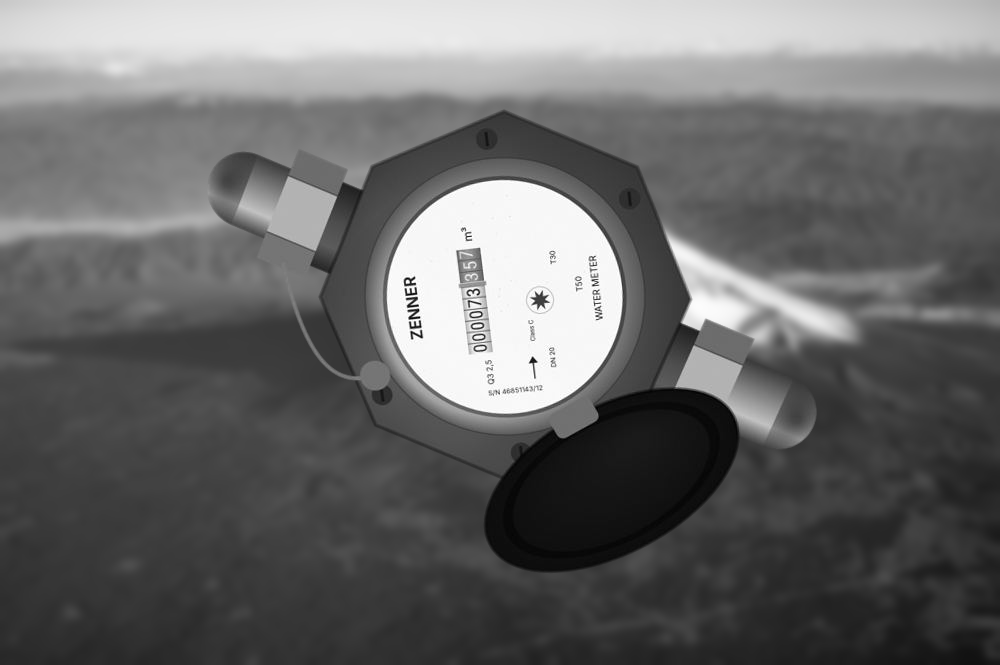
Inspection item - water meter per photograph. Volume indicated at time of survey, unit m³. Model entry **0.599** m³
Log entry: **73.357** m³
